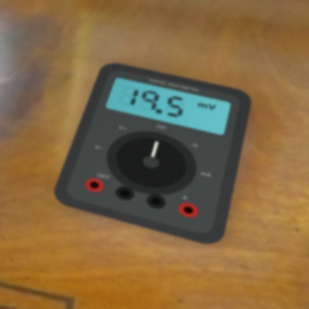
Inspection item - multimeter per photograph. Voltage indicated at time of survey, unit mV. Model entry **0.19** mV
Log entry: **19.5** mV
